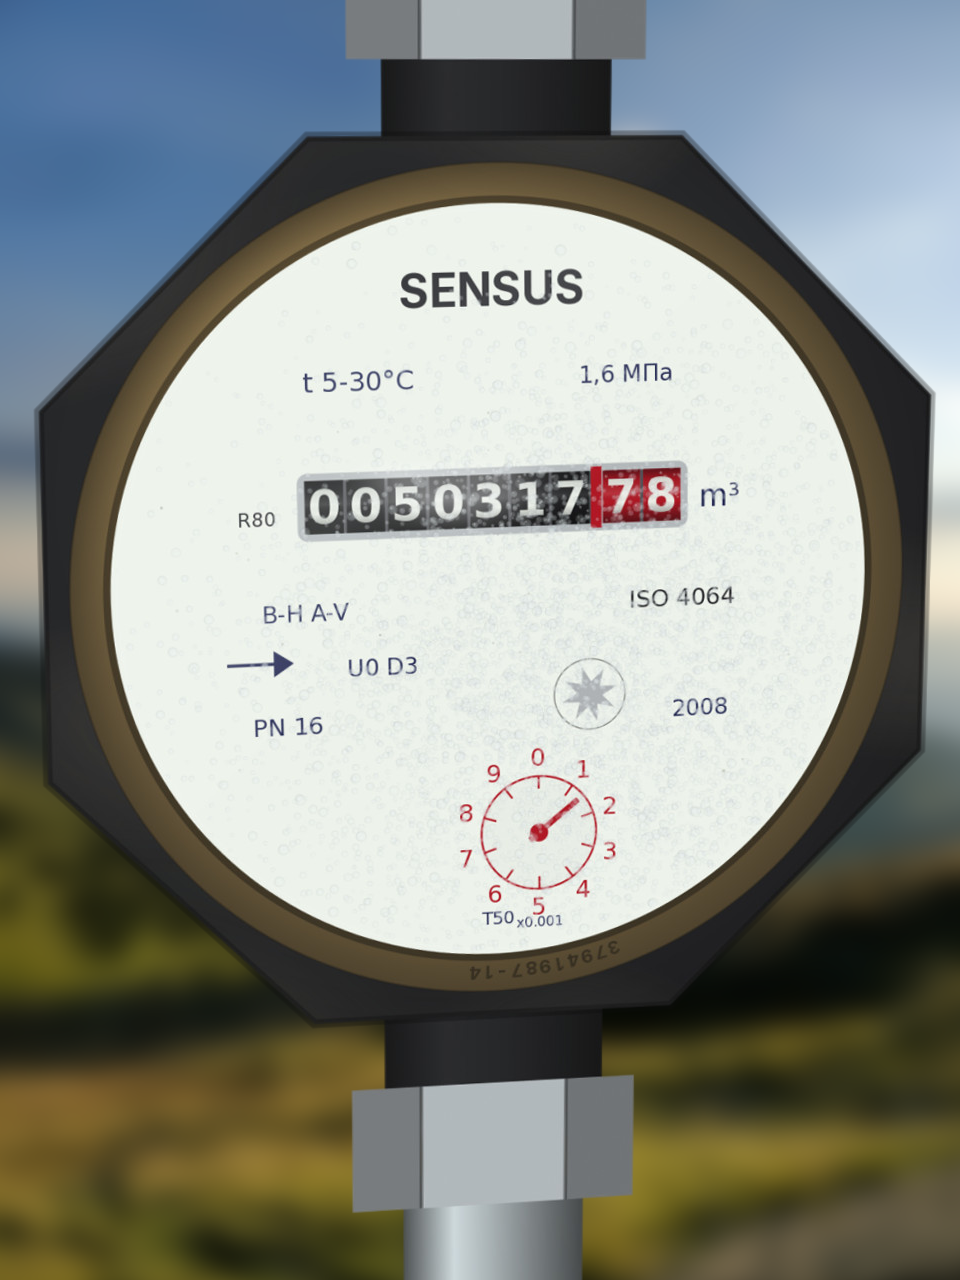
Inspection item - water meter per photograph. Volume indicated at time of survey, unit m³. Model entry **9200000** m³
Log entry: **50317.781** m³
